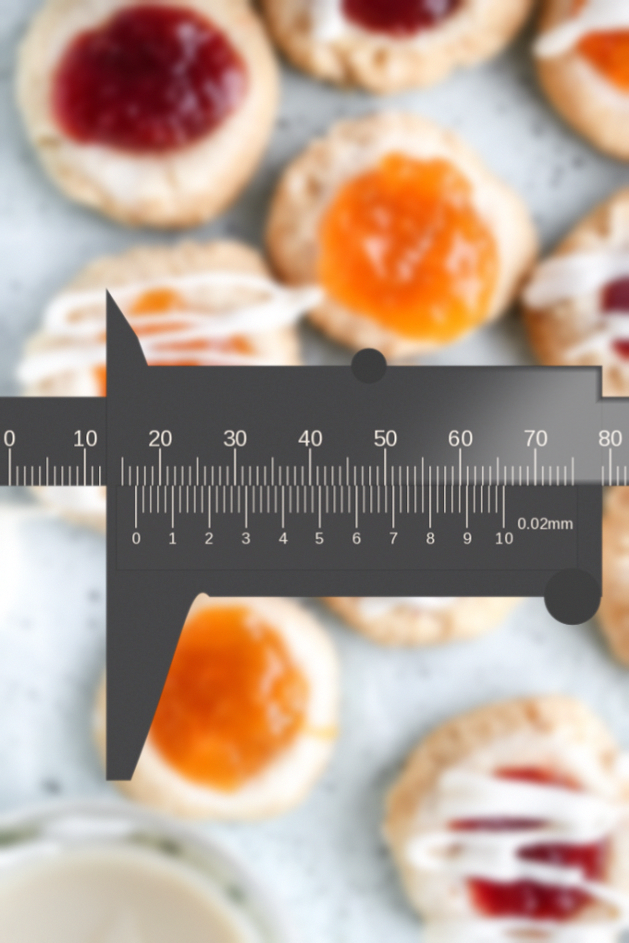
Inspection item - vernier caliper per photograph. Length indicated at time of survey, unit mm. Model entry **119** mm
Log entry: **16.8** mm
